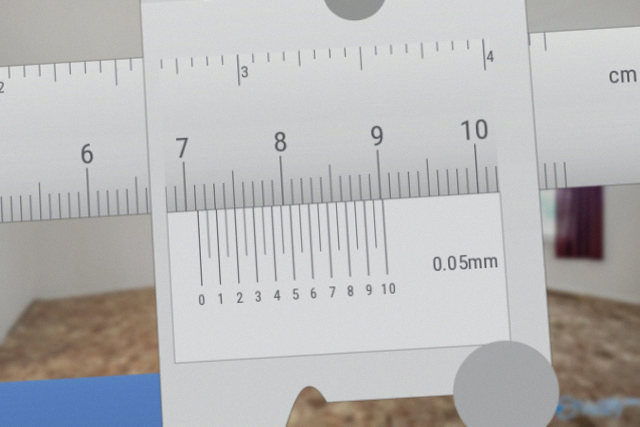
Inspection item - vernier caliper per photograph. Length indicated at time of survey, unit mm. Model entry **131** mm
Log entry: **71.2** mm
